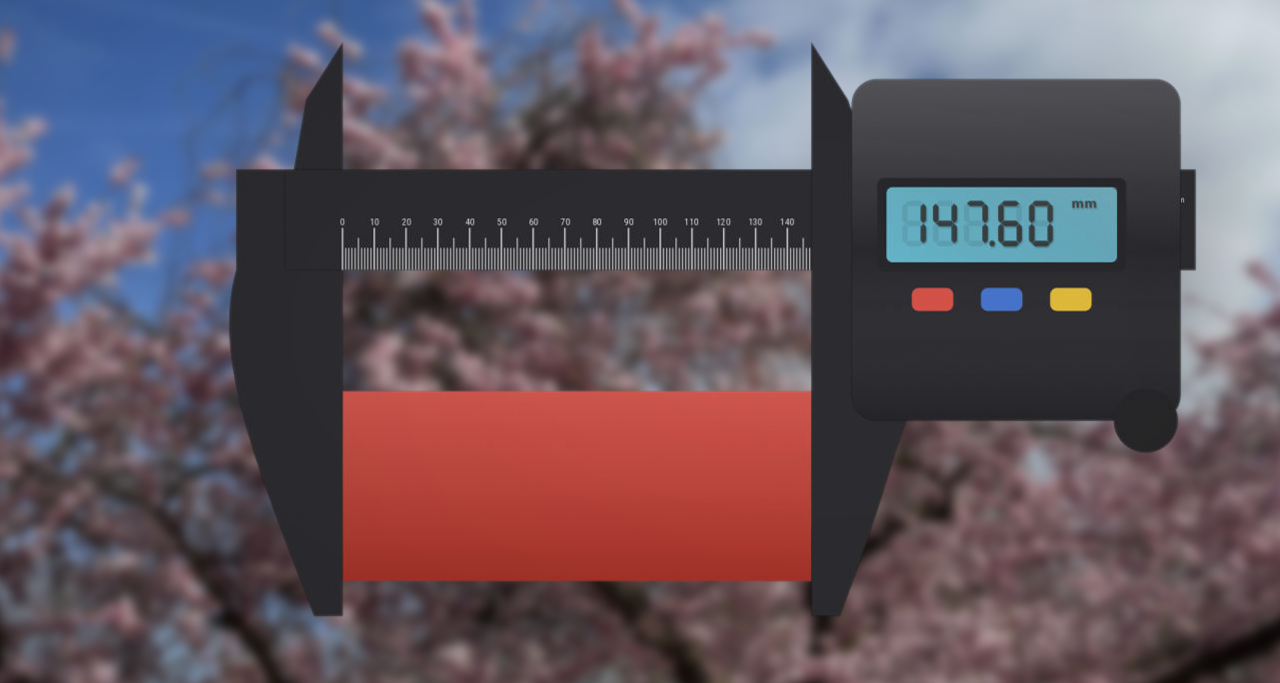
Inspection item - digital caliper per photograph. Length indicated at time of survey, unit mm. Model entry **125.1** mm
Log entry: **147.60** mm
